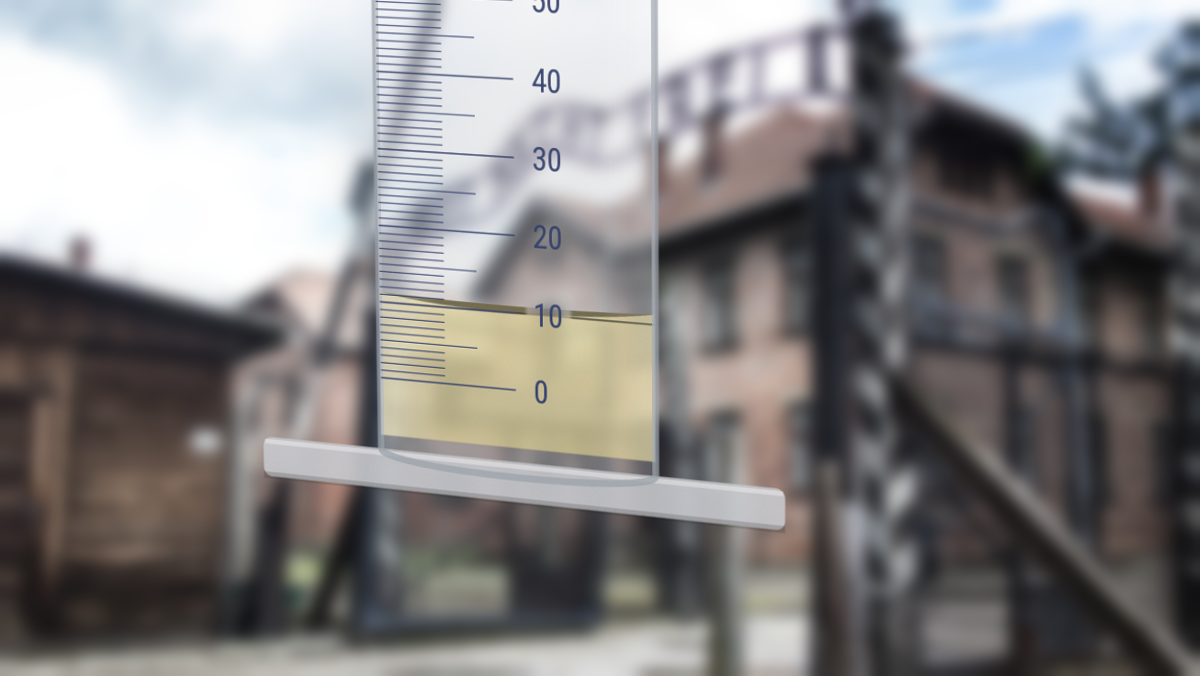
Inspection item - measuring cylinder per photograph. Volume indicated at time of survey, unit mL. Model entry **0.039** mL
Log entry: **10** mL
